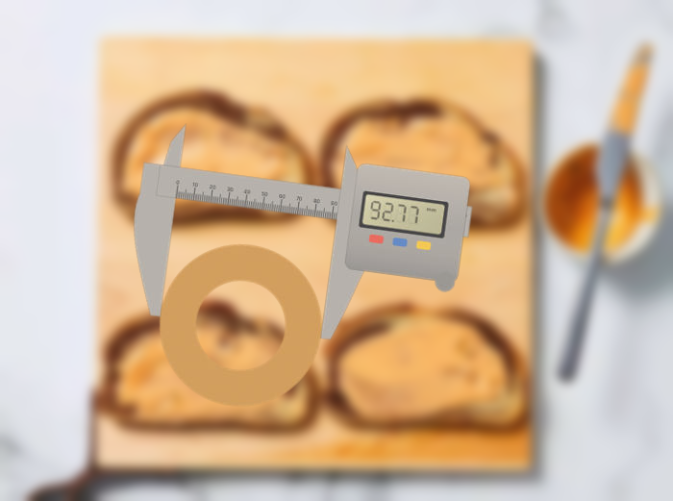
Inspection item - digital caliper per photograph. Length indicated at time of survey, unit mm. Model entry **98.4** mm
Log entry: **92.77** mm
